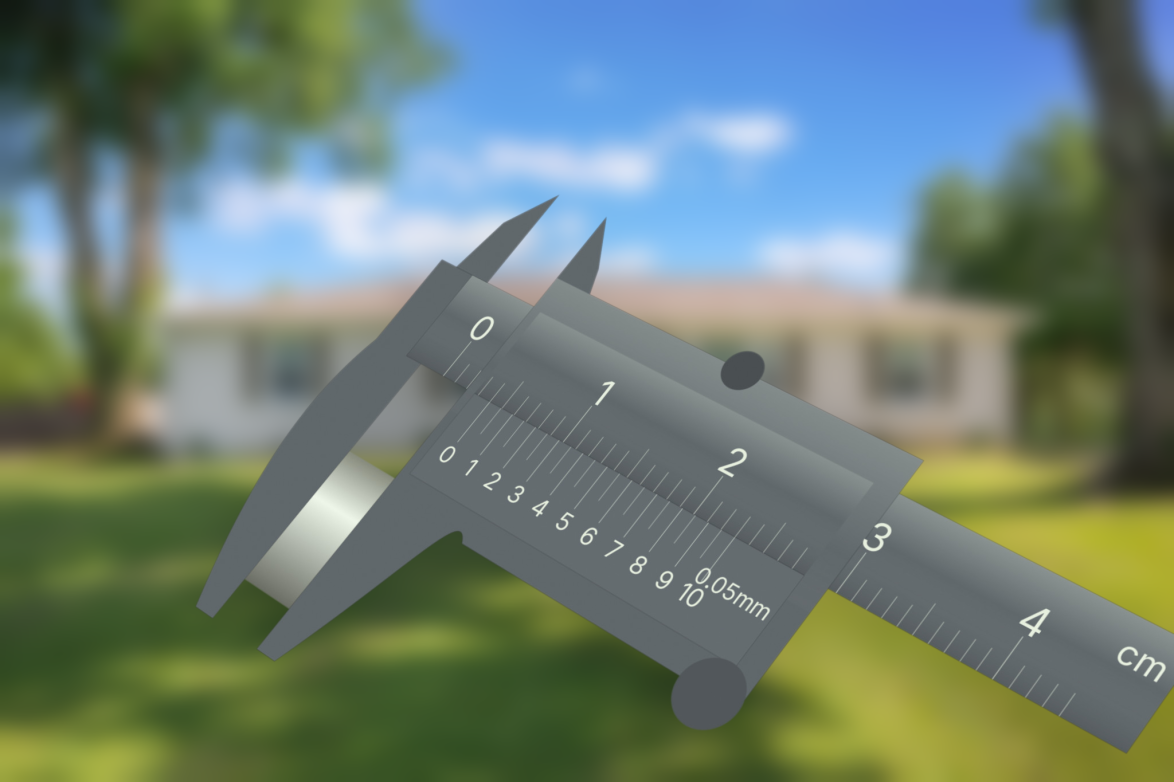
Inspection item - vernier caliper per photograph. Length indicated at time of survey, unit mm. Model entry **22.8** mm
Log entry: **4.0** mm
